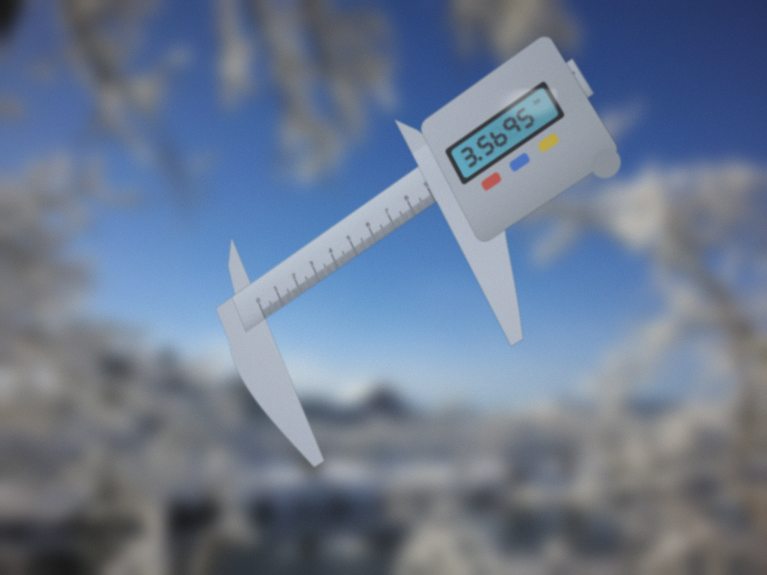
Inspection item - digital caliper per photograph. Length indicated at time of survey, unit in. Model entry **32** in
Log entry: **3.5695** in
